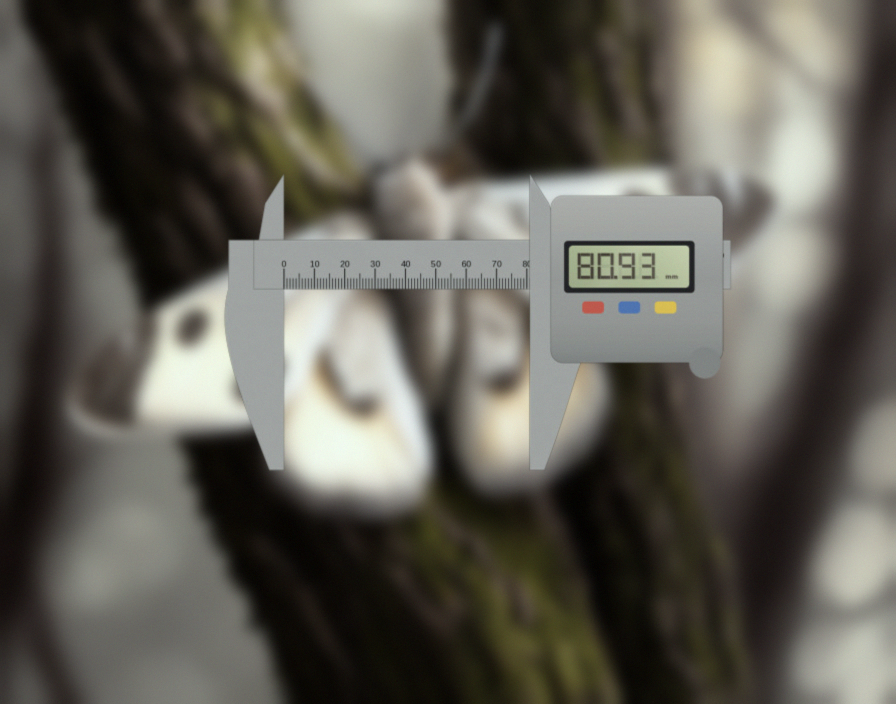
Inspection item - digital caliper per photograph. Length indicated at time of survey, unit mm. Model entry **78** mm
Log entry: **80.93** mm
